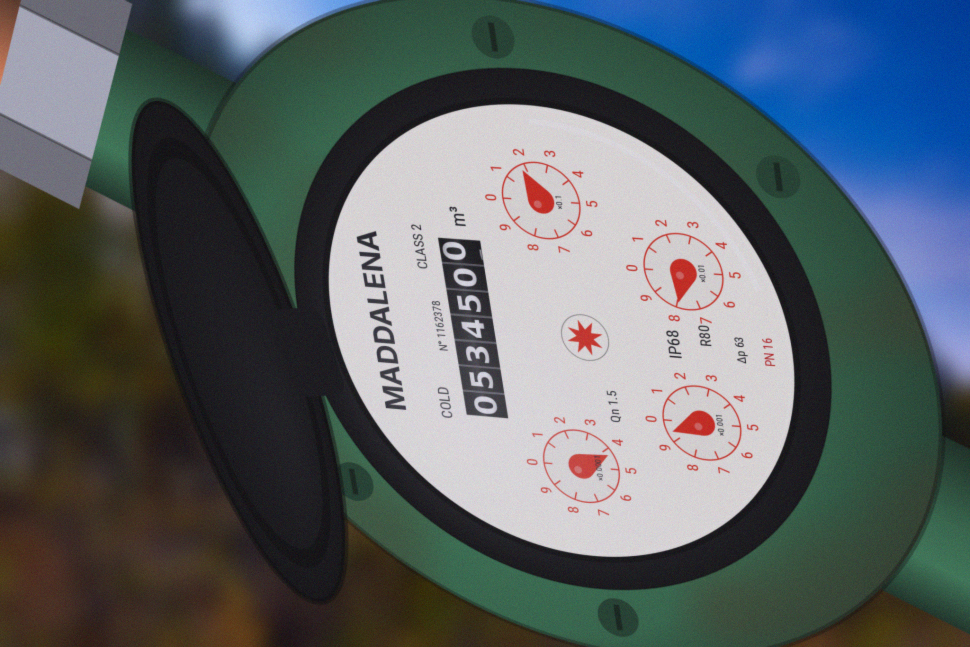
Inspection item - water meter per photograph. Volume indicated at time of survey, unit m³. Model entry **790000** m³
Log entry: **534500.1794** m³
